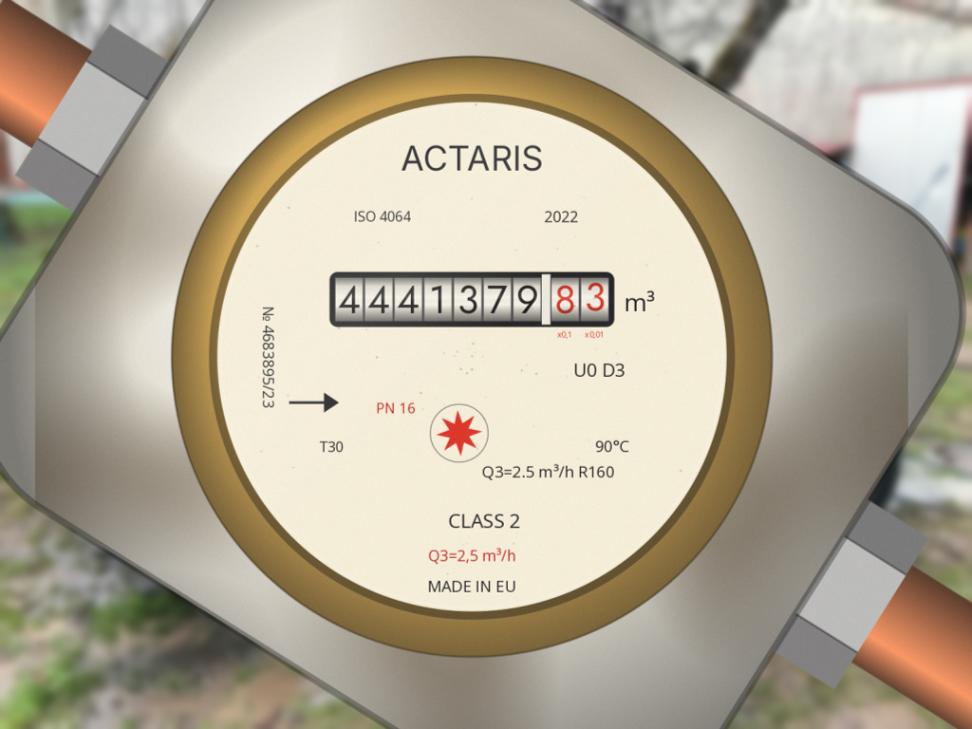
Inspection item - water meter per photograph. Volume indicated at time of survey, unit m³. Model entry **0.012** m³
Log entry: **4441379.83** m³
